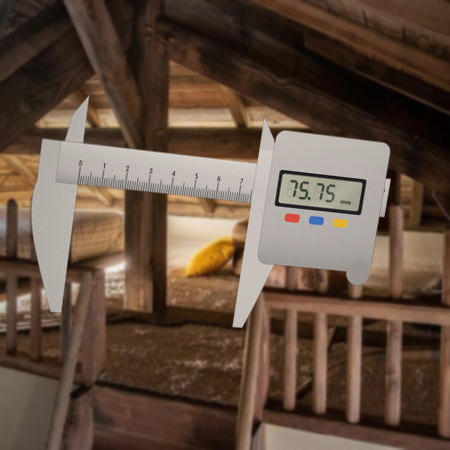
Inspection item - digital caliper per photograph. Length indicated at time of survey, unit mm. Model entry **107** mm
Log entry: **75.75** mm
